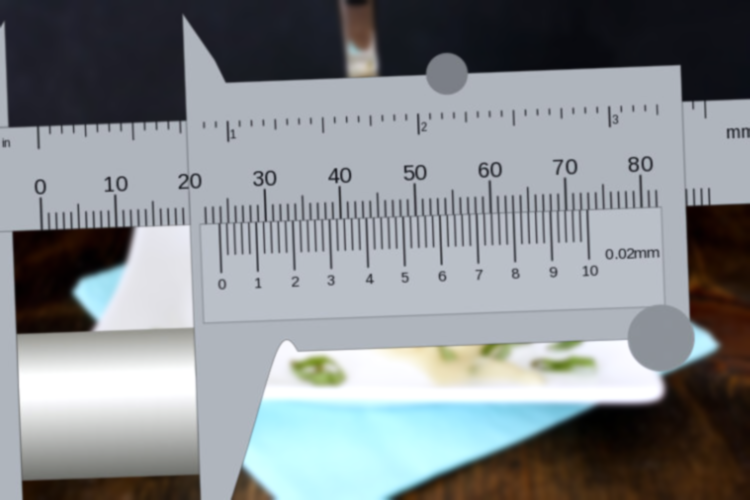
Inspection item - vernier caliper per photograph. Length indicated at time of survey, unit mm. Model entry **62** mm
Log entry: **23.8** mm
